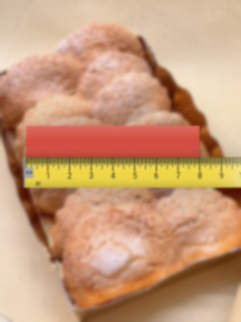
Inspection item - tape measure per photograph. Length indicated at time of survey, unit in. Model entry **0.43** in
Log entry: **8** in
